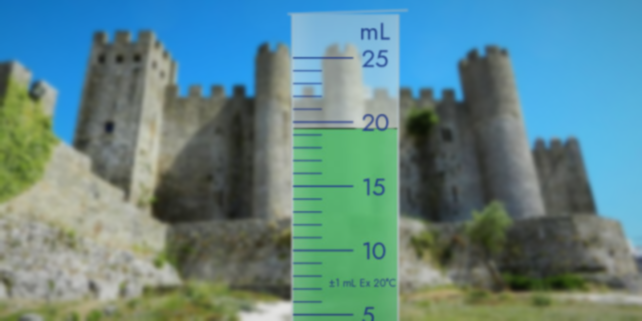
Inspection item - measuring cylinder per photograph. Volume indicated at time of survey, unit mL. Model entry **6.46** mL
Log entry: **19.5** mL
